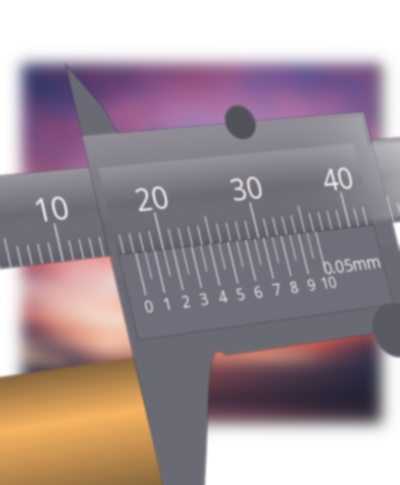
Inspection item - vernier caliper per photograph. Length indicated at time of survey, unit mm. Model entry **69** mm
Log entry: **17.2** mm
